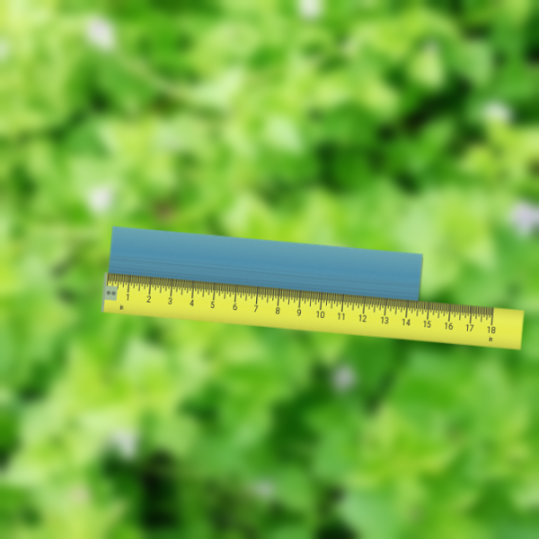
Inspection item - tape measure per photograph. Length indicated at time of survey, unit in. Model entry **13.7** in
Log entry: **14.5** in
